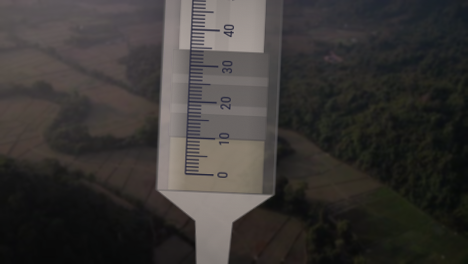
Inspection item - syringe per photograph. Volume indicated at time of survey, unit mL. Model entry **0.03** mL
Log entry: **10** mL
